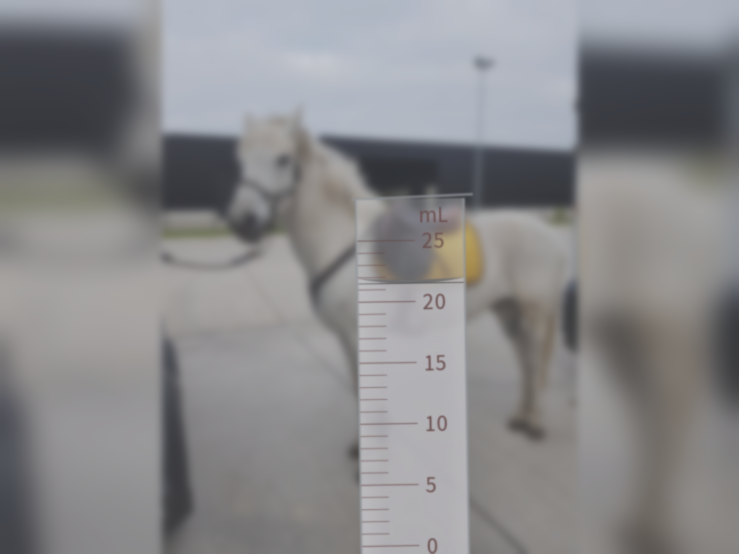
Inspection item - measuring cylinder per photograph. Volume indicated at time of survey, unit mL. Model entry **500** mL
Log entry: **21.5** mL
